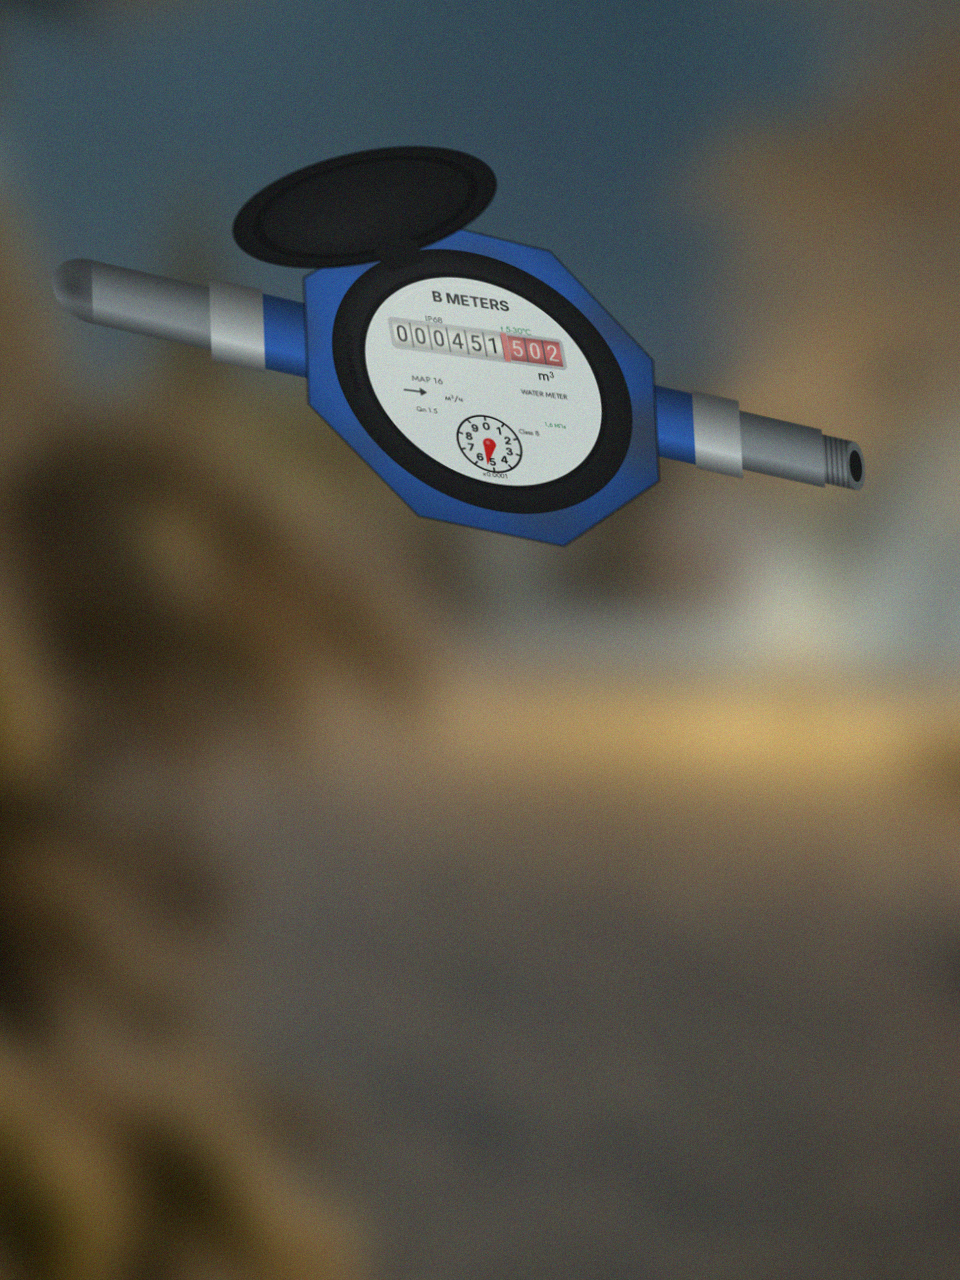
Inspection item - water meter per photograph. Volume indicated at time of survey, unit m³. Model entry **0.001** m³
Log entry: **451.5025** m³
